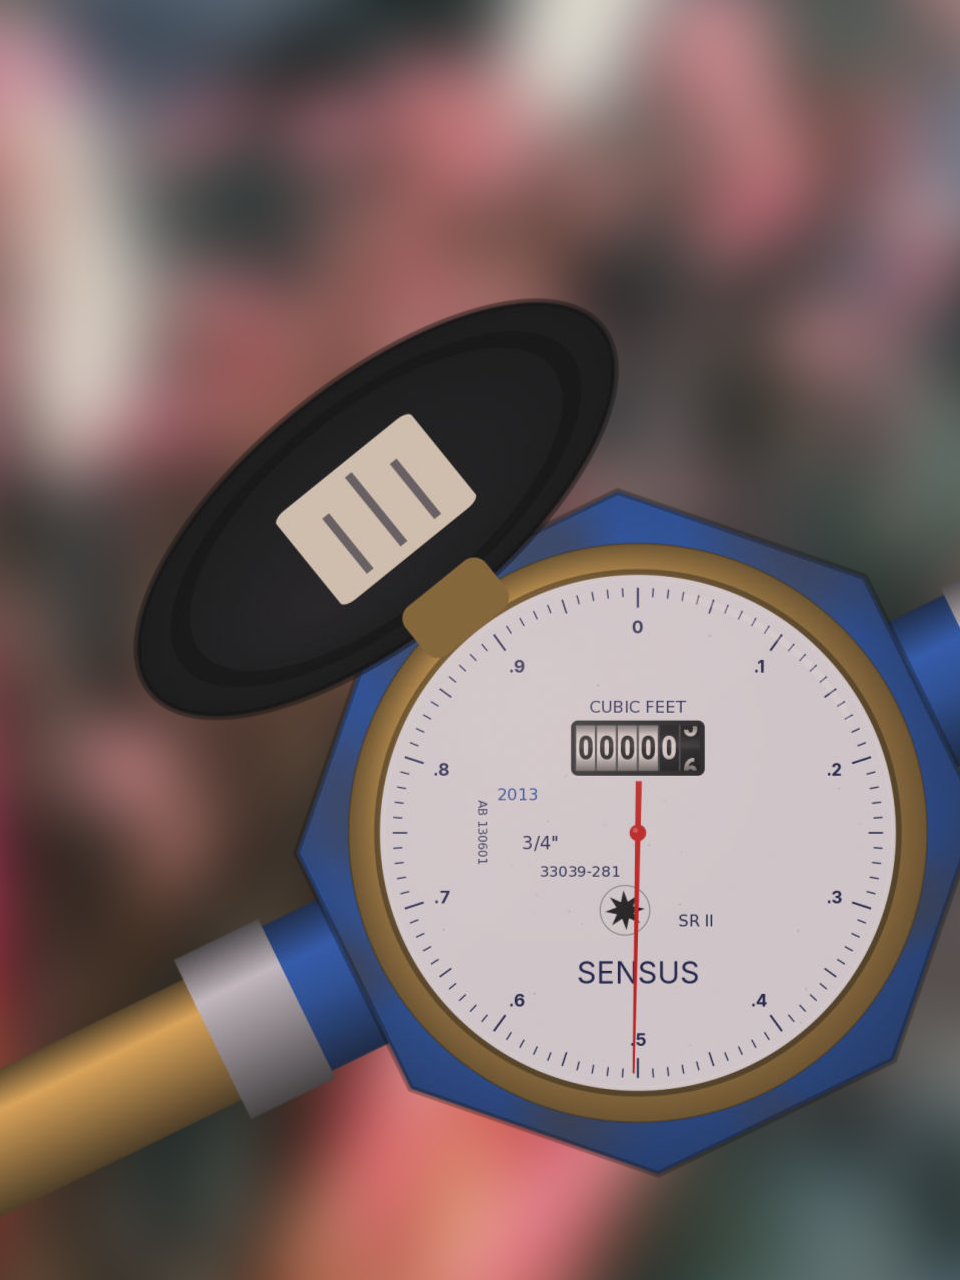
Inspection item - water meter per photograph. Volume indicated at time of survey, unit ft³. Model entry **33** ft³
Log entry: **5.50** ft³
